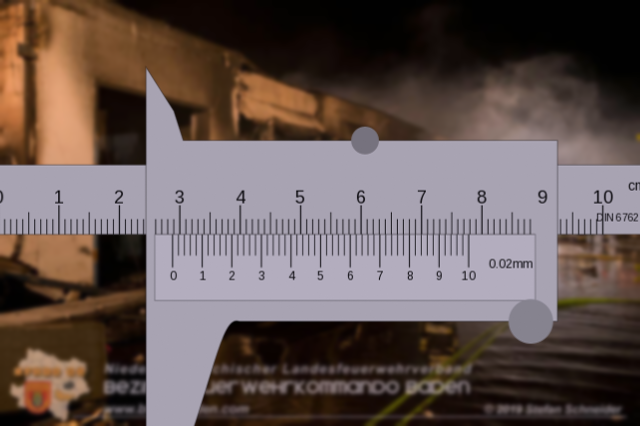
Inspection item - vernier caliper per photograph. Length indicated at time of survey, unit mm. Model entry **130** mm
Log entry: **28.8** mm
